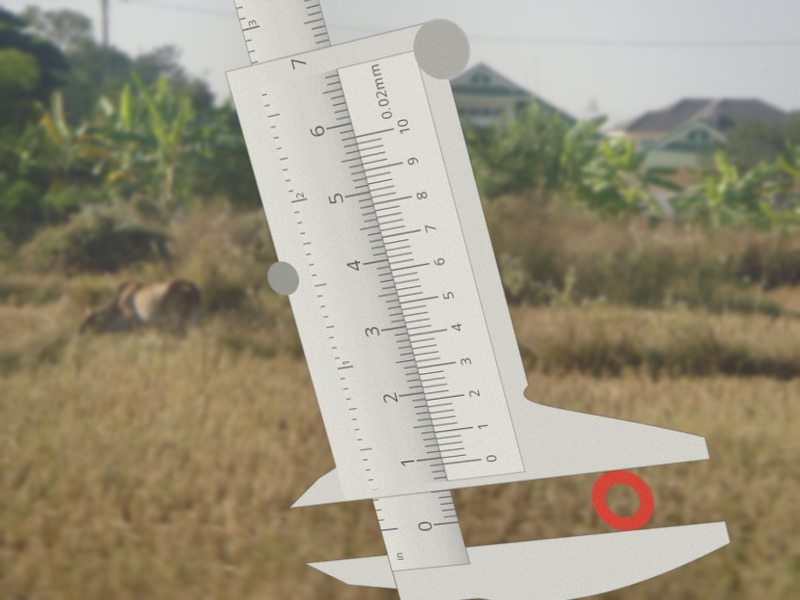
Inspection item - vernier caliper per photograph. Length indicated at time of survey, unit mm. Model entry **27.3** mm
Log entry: **9.0** mm
